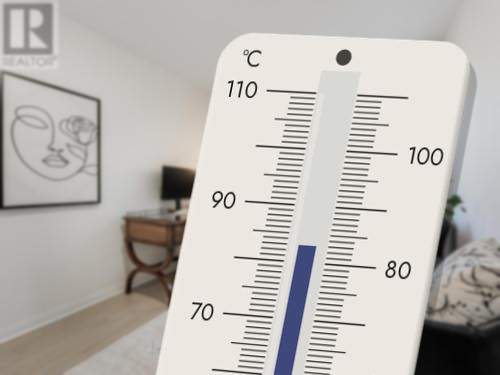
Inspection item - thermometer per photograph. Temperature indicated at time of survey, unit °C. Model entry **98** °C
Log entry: **83** °C
